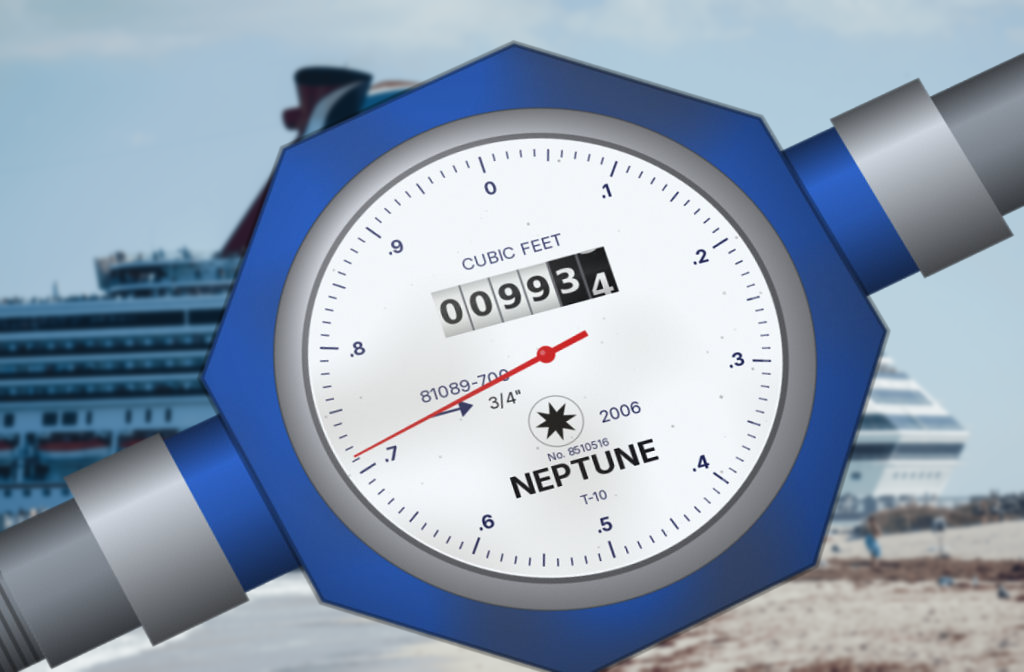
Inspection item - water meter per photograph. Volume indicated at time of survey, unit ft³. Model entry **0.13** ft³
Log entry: **9933.71** ft³
